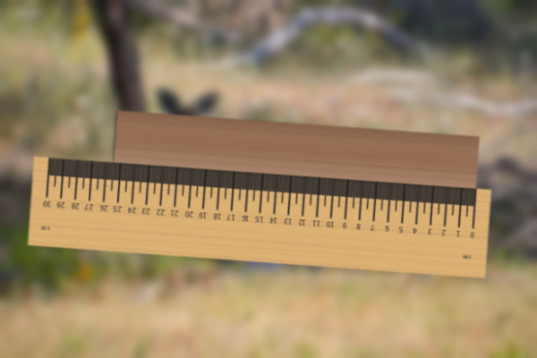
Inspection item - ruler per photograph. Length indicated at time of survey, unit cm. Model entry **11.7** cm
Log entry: **25.5** cm
